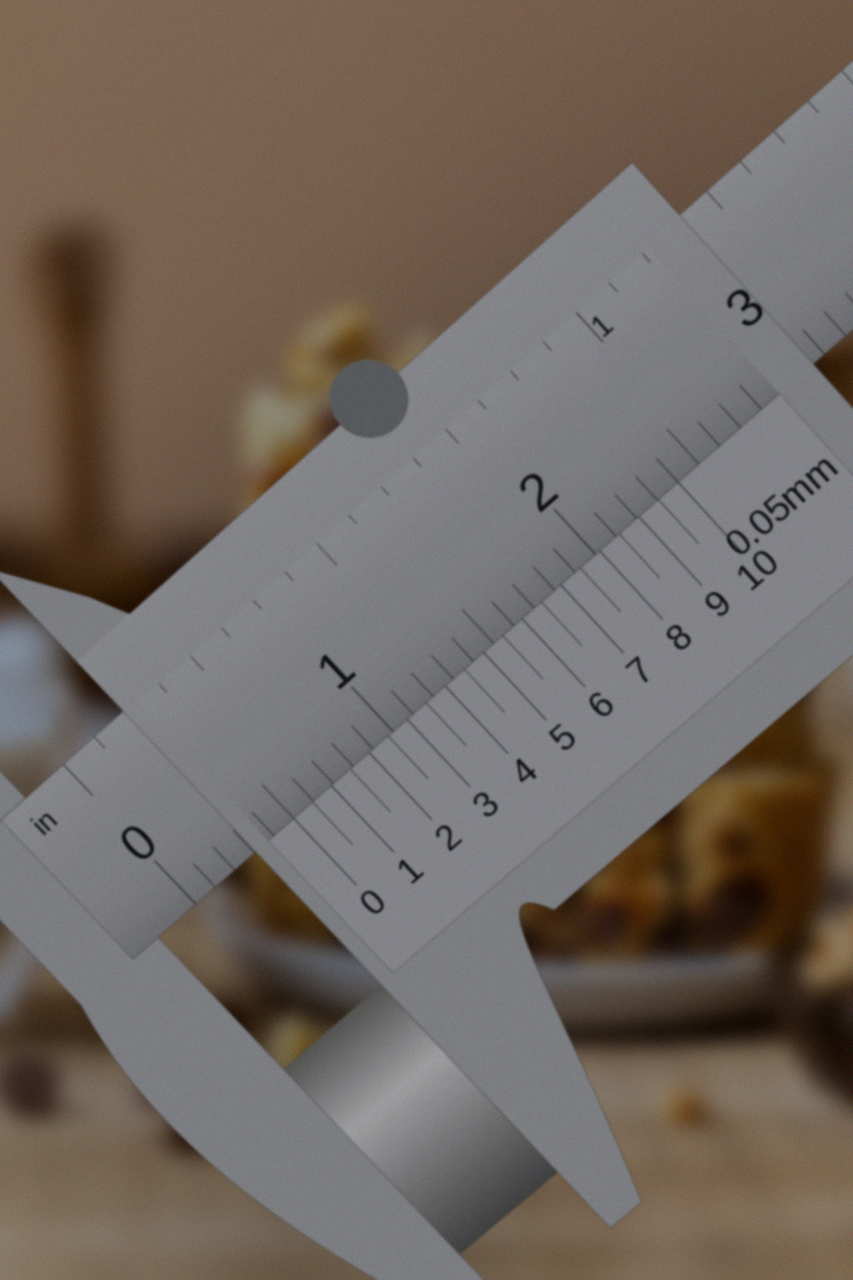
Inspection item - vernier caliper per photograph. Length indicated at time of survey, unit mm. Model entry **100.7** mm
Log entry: **5.0** mm
